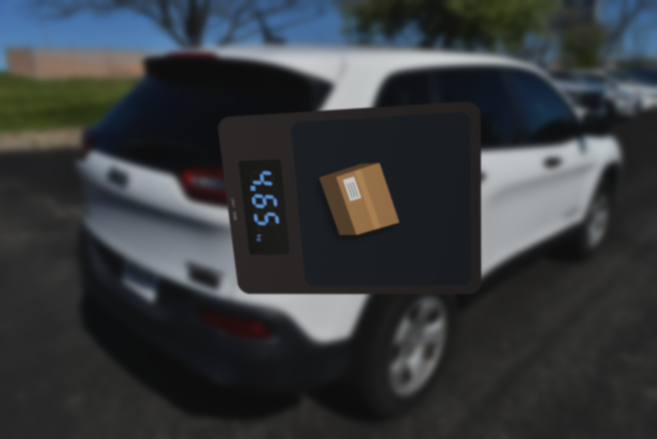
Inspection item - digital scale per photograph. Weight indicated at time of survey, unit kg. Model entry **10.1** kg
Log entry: **4.65** kg
